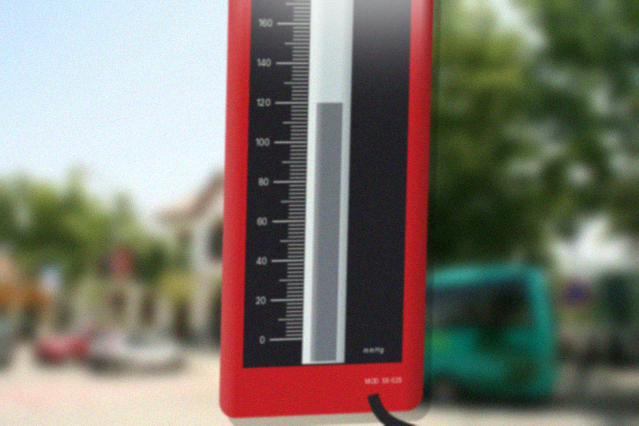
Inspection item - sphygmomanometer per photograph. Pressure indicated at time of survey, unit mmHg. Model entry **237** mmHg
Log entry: **120** mmHg
